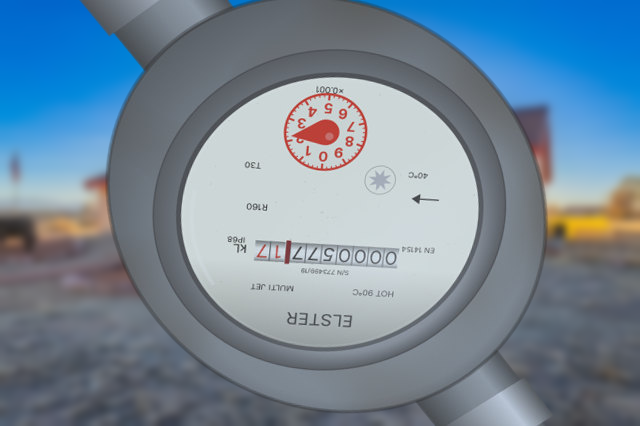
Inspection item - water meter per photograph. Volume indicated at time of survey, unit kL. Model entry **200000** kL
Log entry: **577.172** kL
